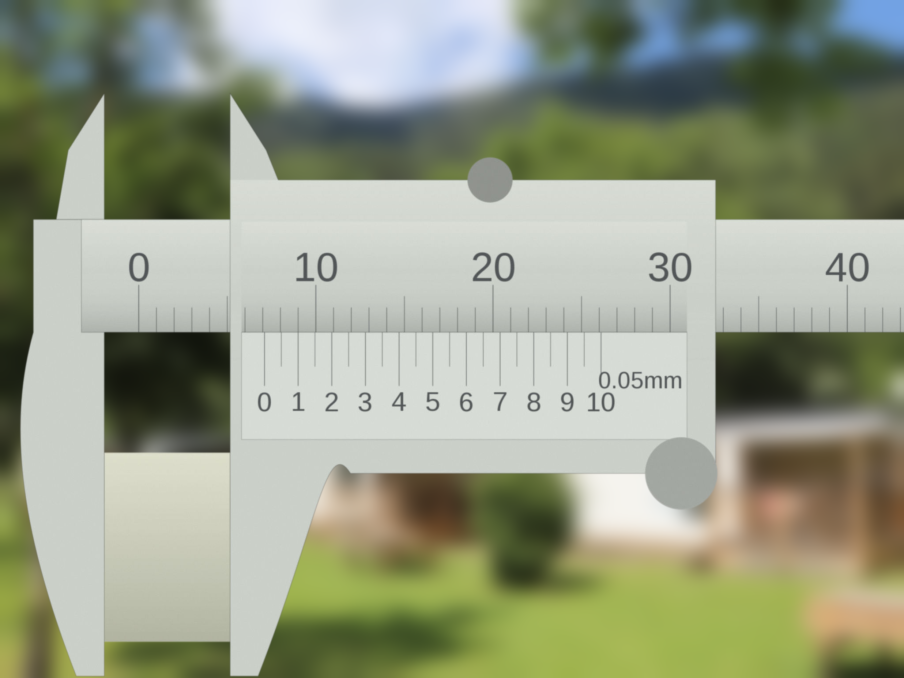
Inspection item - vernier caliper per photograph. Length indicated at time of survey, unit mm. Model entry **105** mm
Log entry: **7.1** mm
